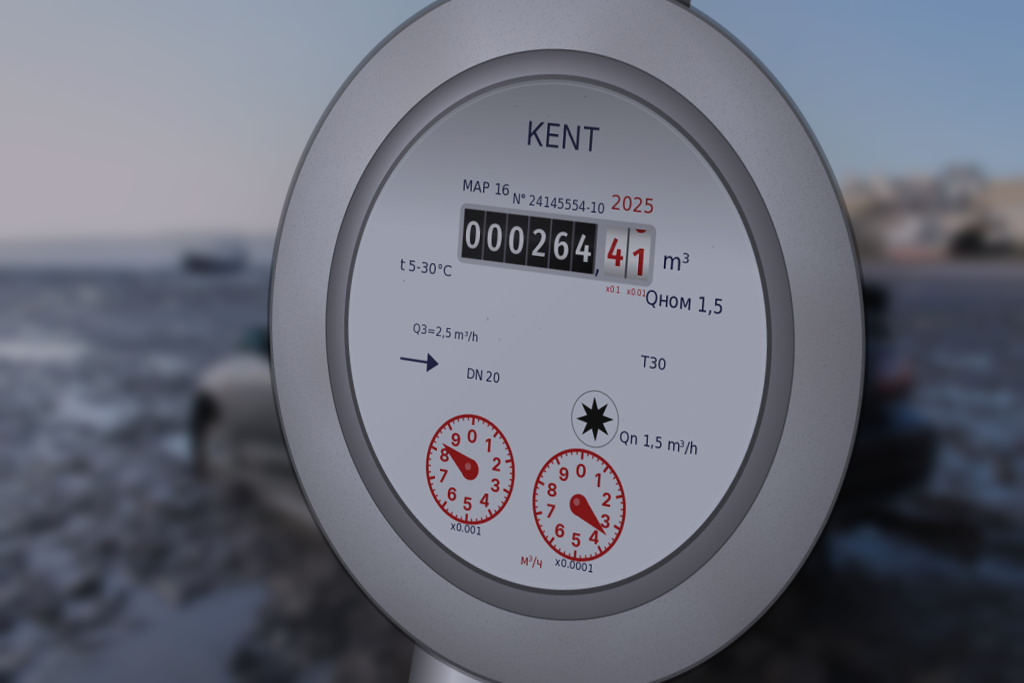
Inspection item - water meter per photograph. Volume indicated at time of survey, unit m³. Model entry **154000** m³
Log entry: **264.4083** m³
